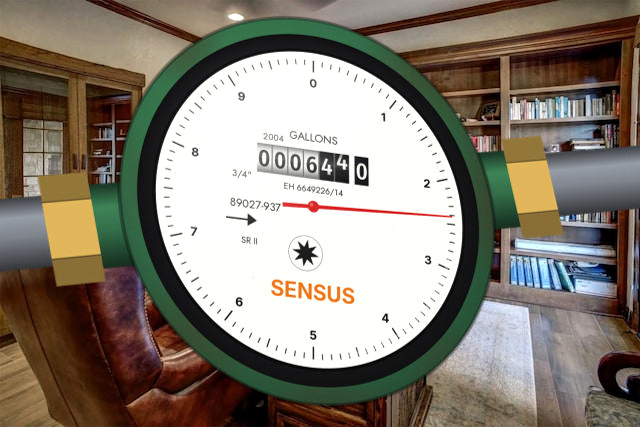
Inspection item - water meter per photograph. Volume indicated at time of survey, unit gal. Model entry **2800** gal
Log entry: **6442.4** gal
